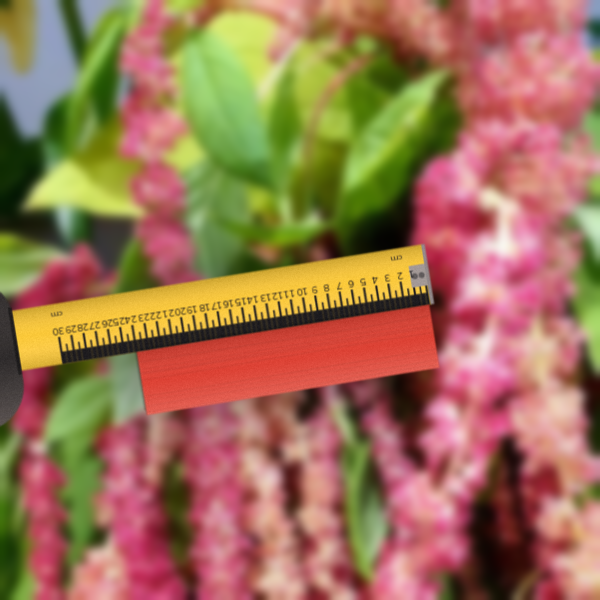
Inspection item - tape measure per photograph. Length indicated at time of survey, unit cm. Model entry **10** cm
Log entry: **24** cm
